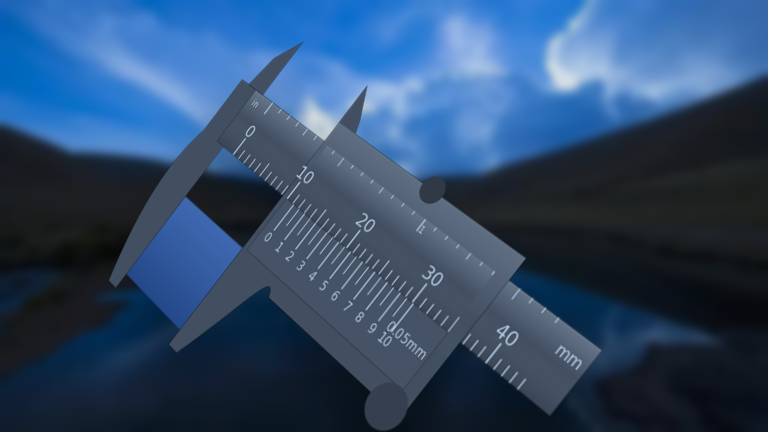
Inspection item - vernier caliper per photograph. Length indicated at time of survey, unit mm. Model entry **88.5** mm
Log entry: **11.2** mm
